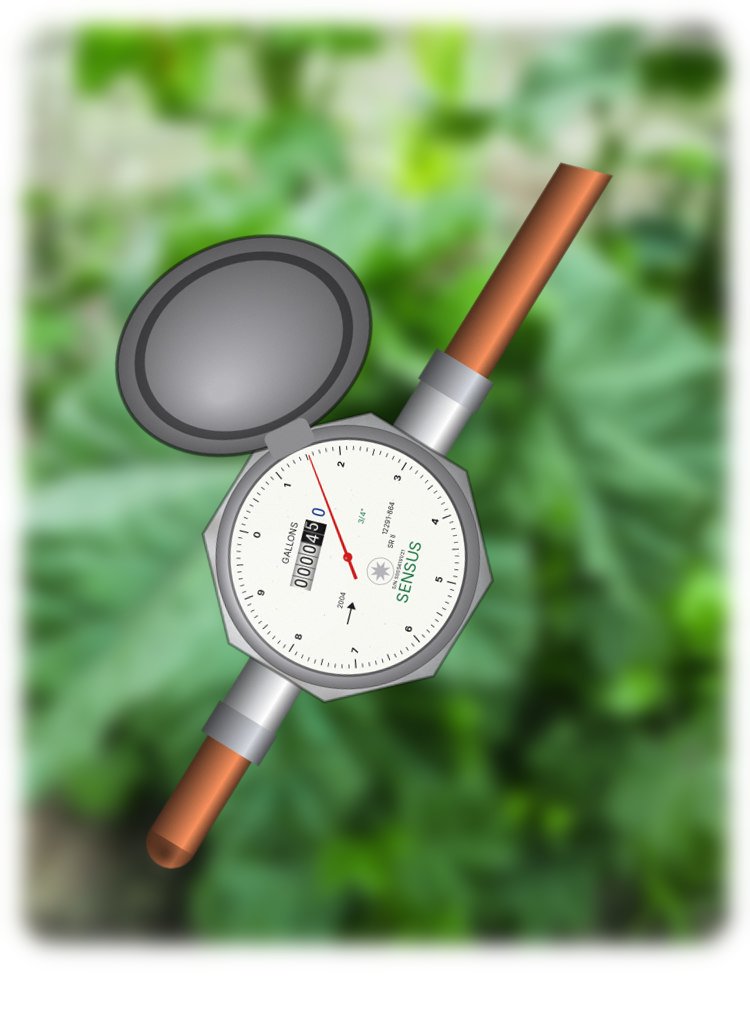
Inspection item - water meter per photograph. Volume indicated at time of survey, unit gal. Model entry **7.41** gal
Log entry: **451.5** gal
